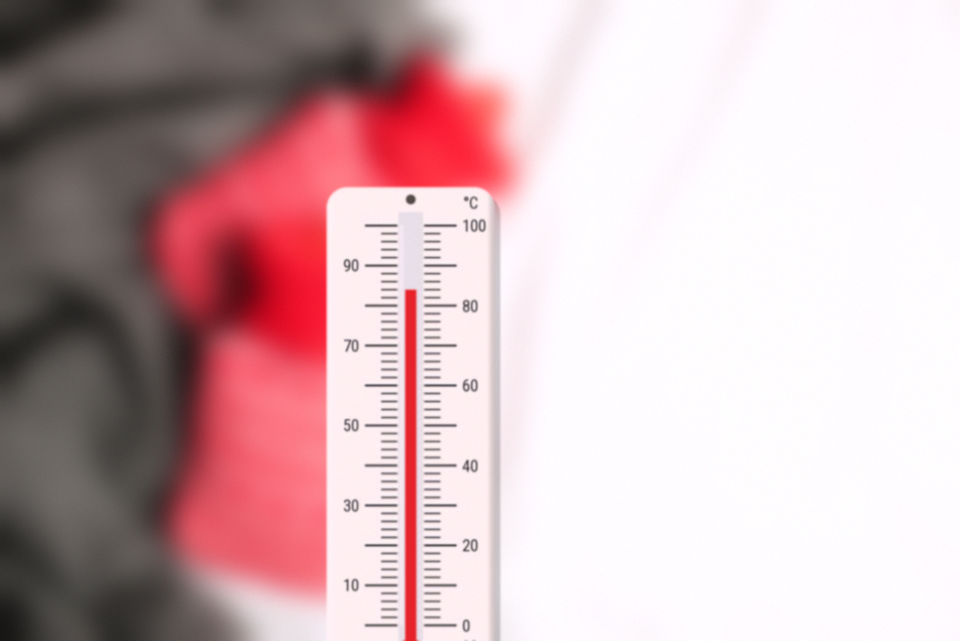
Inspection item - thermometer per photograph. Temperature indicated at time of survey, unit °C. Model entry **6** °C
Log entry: **84** °C
